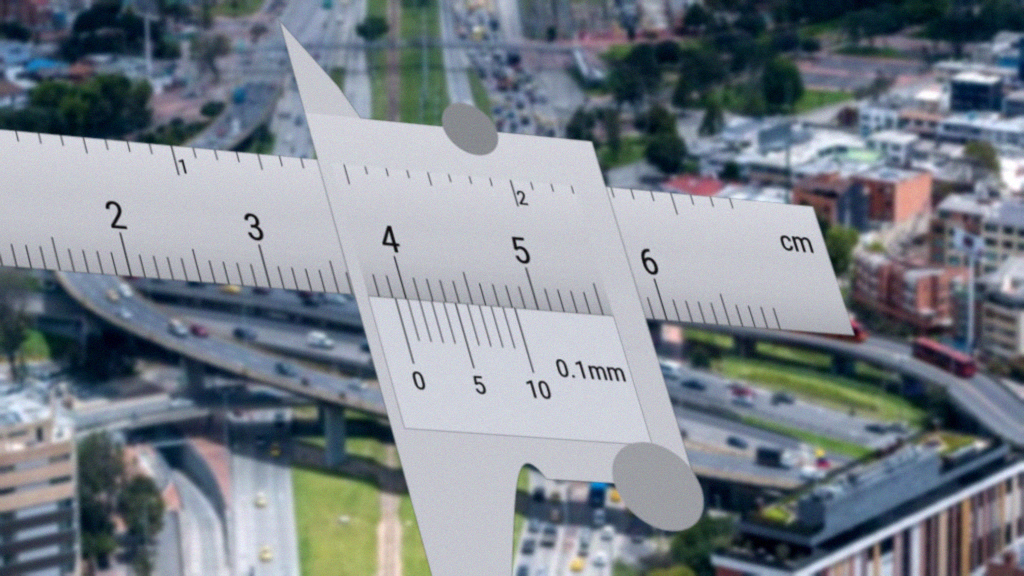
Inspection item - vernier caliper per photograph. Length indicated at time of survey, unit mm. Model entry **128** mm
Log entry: **39.2** mm
